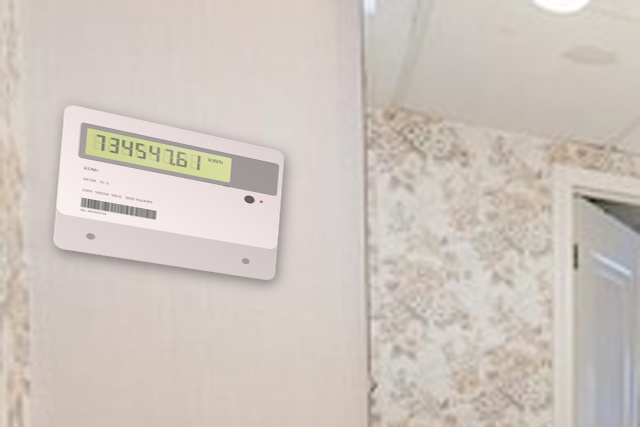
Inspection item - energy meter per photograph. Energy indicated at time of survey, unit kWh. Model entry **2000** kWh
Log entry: **734547.61** kWh
